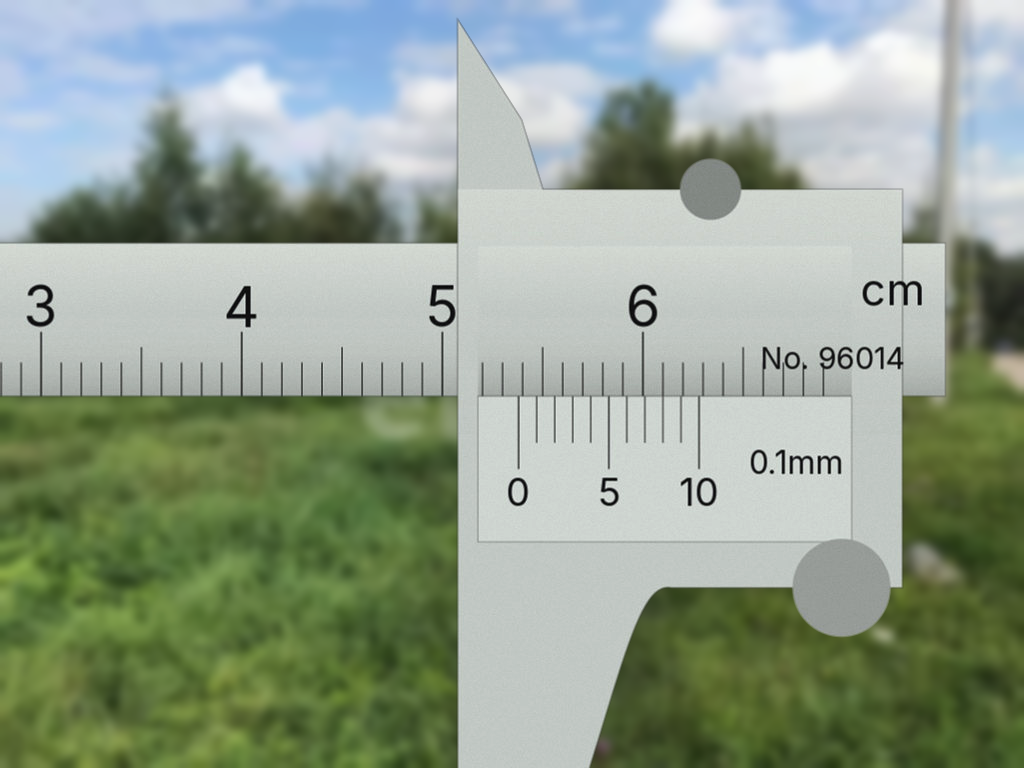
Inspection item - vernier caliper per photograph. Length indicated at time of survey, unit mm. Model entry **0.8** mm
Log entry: **53.8** mm
